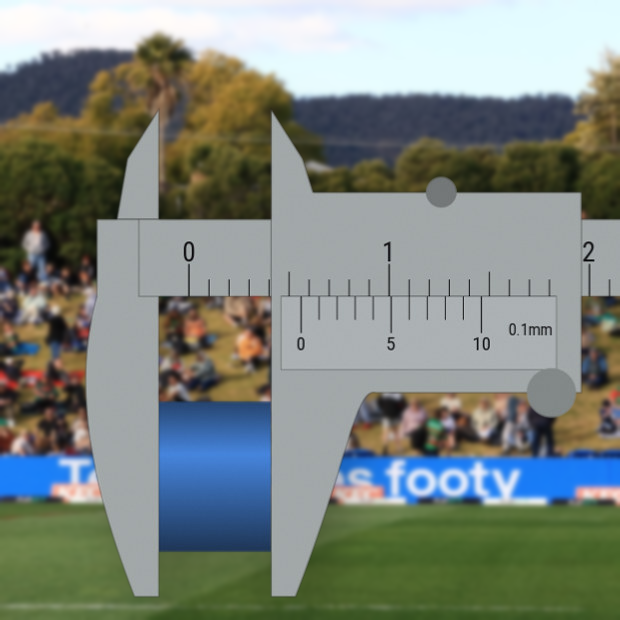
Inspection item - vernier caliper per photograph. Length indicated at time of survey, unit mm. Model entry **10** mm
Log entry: **5.6** mm
